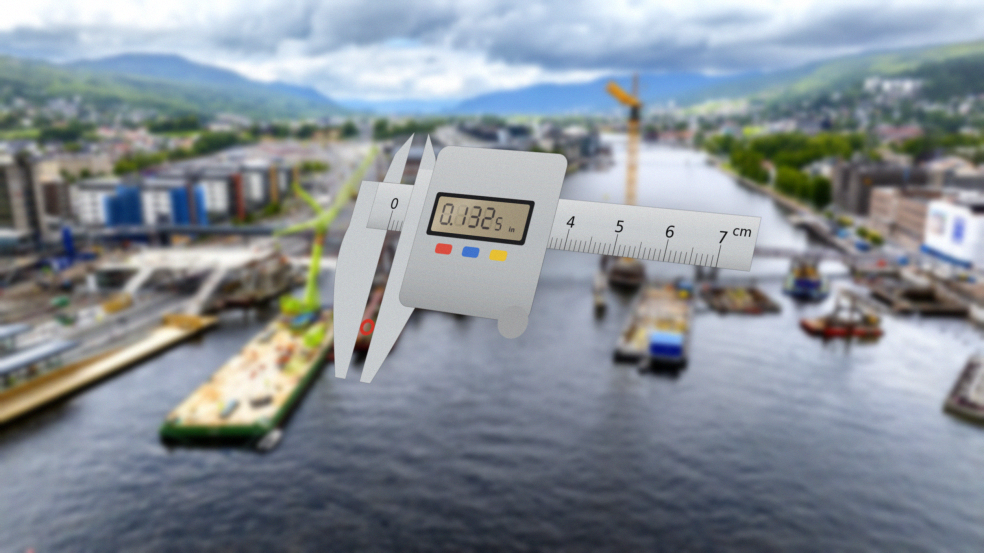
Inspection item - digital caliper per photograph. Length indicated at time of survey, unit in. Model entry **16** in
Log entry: **0.1325** in
